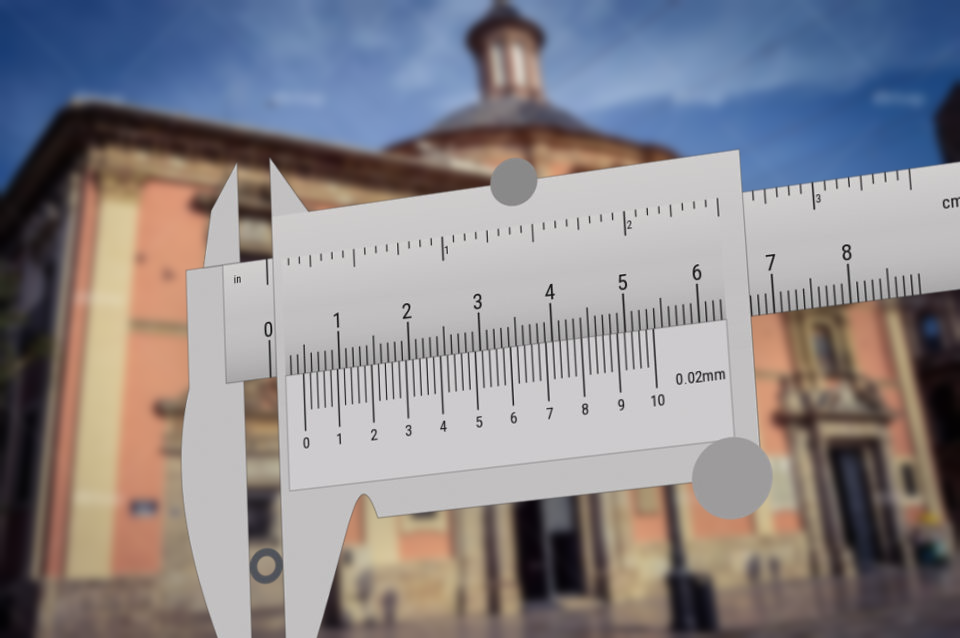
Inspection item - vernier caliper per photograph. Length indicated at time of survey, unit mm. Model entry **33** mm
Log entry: **4.8** mm
